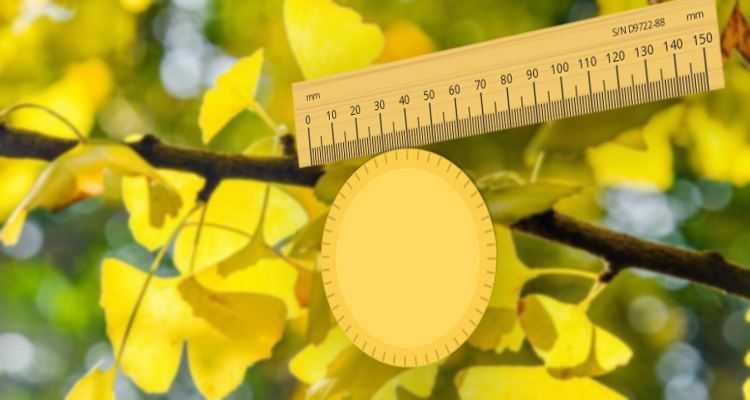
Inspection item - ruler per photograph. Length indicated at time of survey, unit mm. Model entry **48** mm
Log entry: **70** mm
